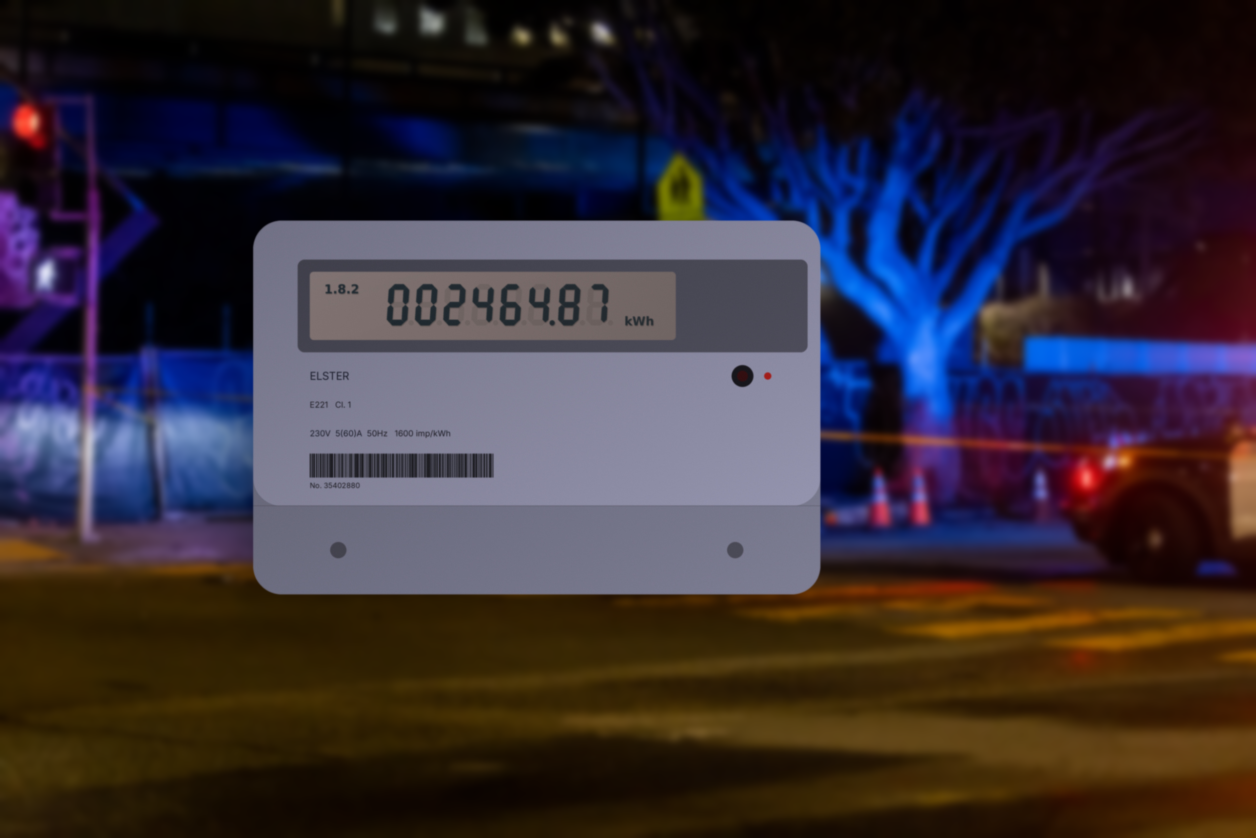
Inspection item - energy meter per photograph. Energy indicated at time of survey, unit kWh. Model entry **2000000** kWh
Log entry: **2464.87** kWh
